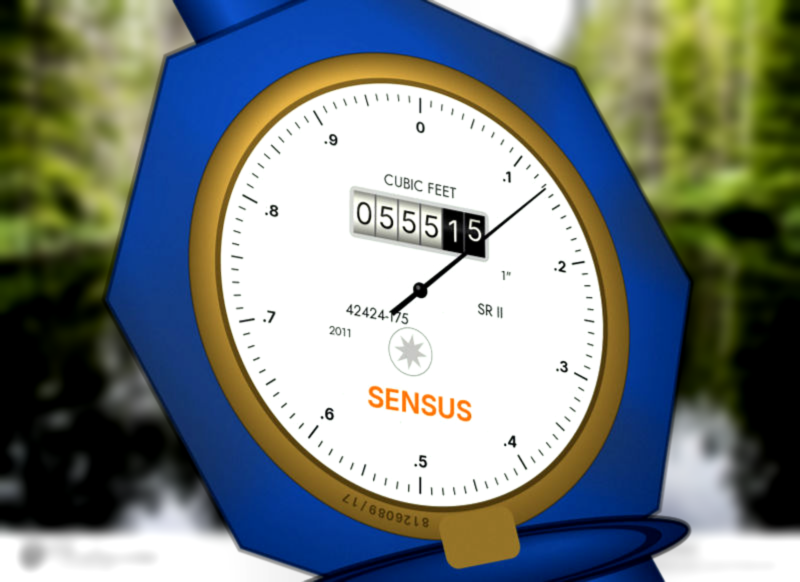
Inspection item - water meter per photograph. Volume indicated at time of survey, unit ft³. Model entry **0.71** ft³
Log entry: **55515.13** ft³
